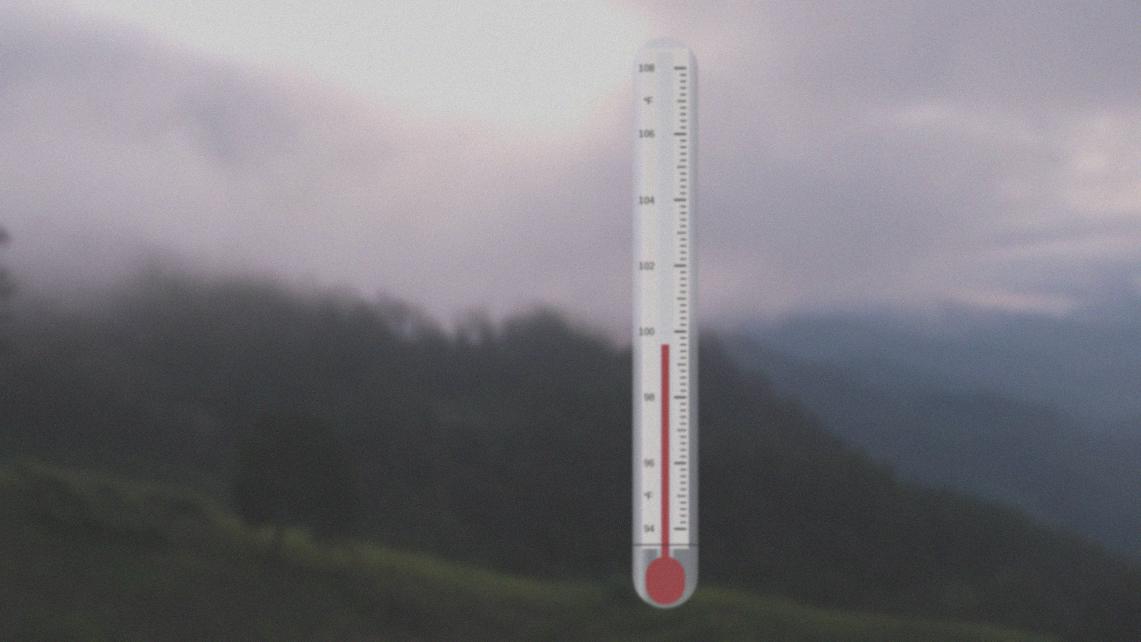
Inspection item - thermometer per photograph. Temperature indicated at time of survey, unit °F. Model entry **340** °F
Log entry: **99.6** °F
